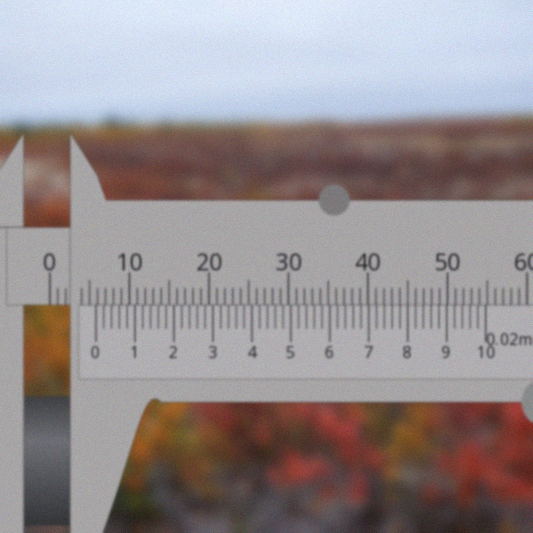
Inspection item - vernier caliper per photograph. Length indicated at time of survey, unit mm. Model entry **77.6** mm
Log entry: **5.8** mm
